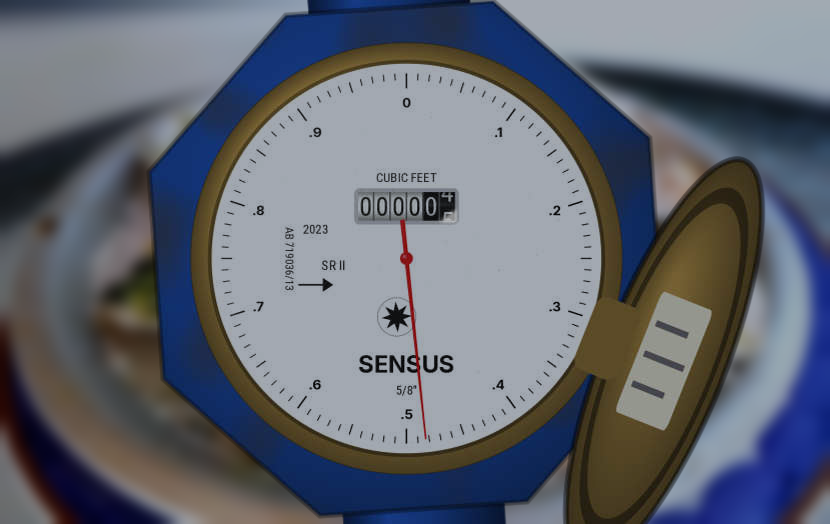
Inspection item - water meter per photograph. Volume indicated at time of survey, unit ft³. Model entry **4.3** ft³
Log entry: **4.48** ft³
